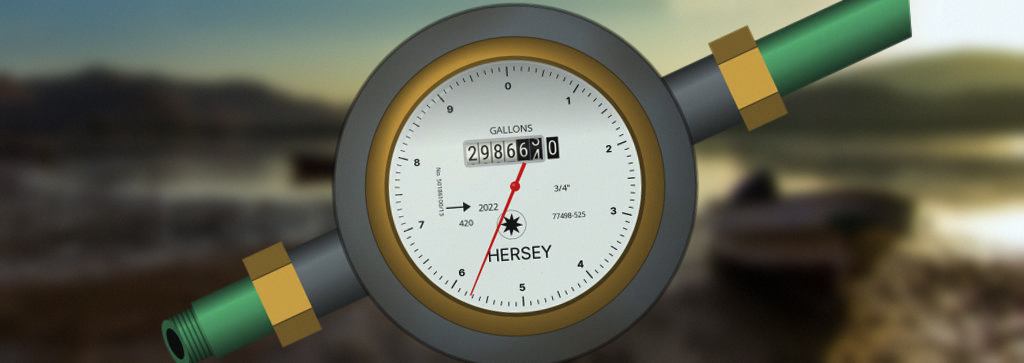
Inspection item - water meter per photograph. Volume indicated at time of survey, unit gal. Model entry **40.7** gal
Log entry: **2986635.7** gal
